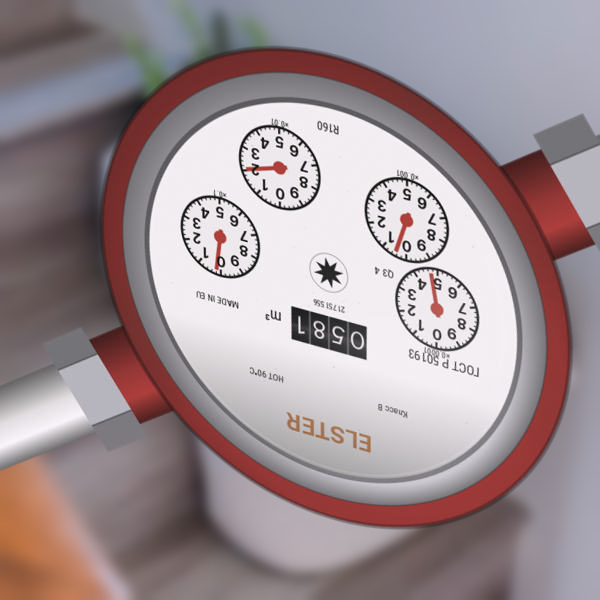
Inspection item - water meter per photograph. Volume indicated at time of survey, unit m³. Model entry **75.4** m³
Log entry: **581.0204** m³
